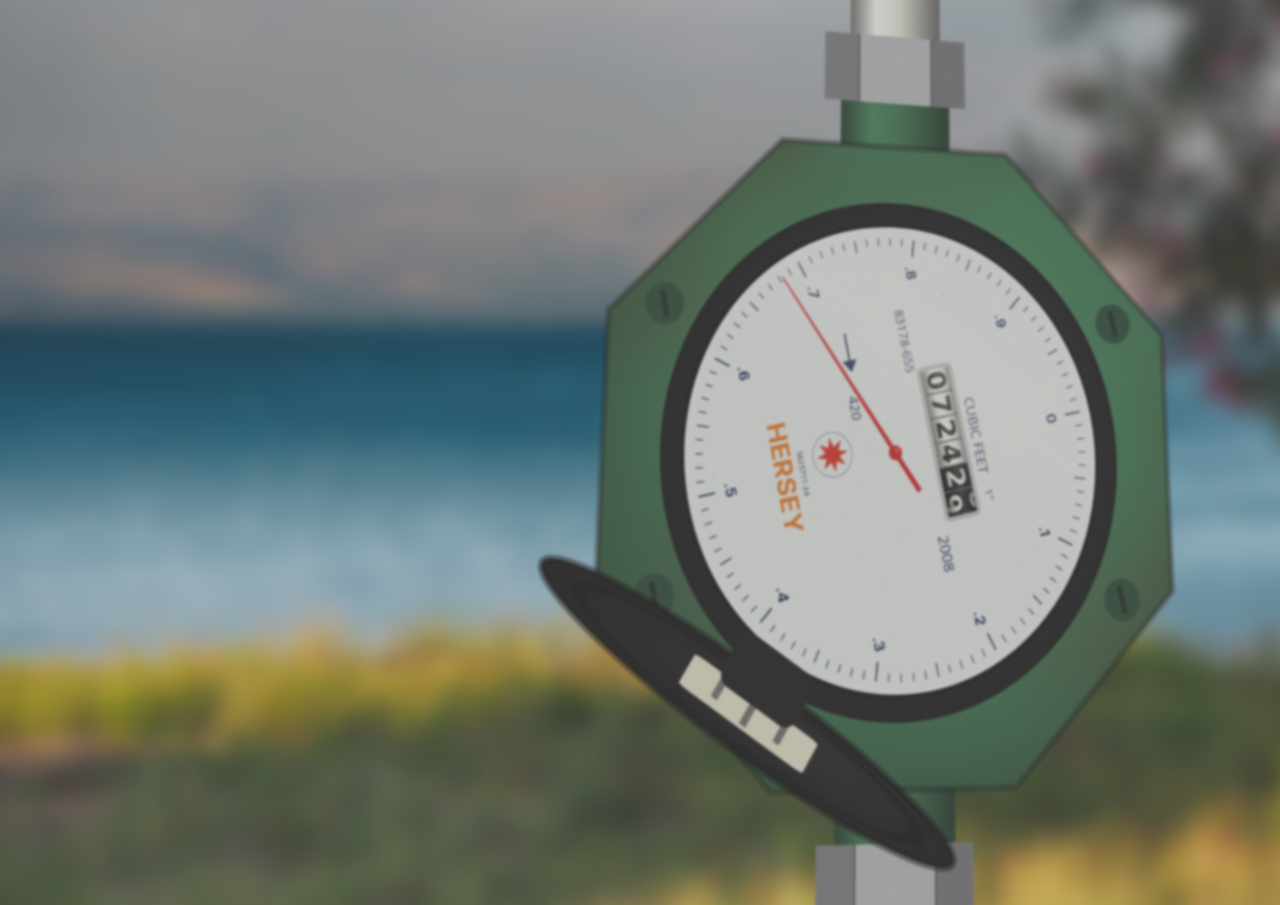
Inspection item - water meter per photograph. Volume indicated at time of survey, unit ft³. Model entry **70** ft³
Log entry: **72428.68** ft³
